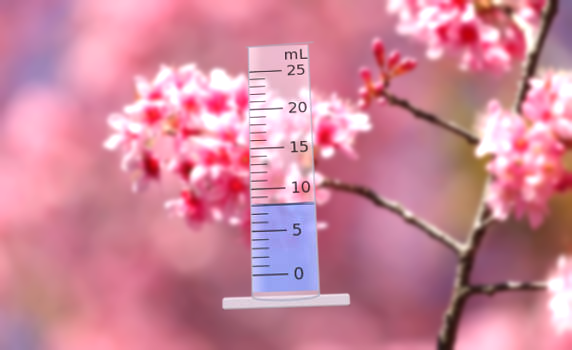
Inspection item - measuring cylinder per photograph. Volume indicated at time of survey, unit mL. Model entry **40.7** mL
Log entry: **8** mL
